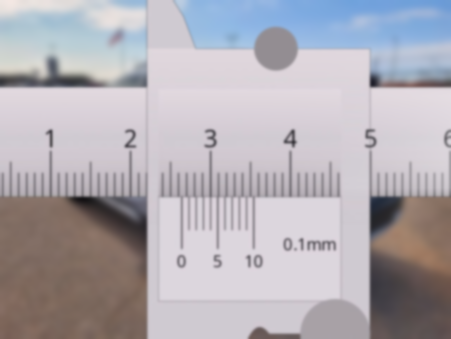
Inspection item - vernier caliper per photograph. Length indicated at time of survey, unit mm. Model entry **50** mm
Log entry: **26.4** mm
